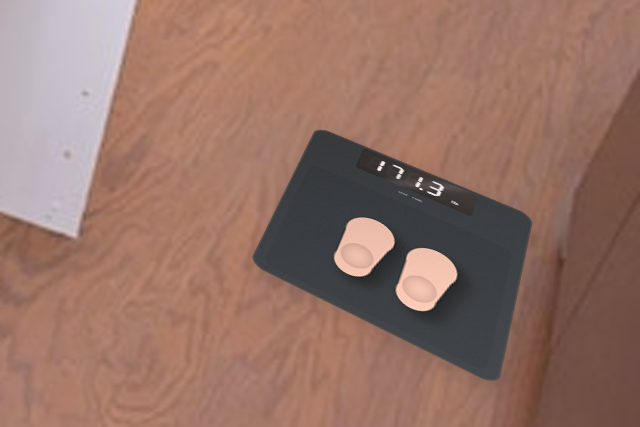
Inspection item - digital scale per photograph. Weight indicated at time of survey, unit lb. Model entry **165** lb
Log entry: **171.3** lb
